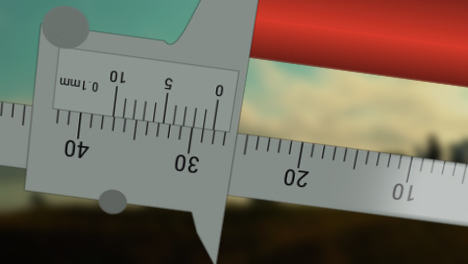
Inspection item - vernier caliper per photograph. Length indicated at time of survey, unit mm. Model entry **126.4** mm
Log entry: **28.1** mm
